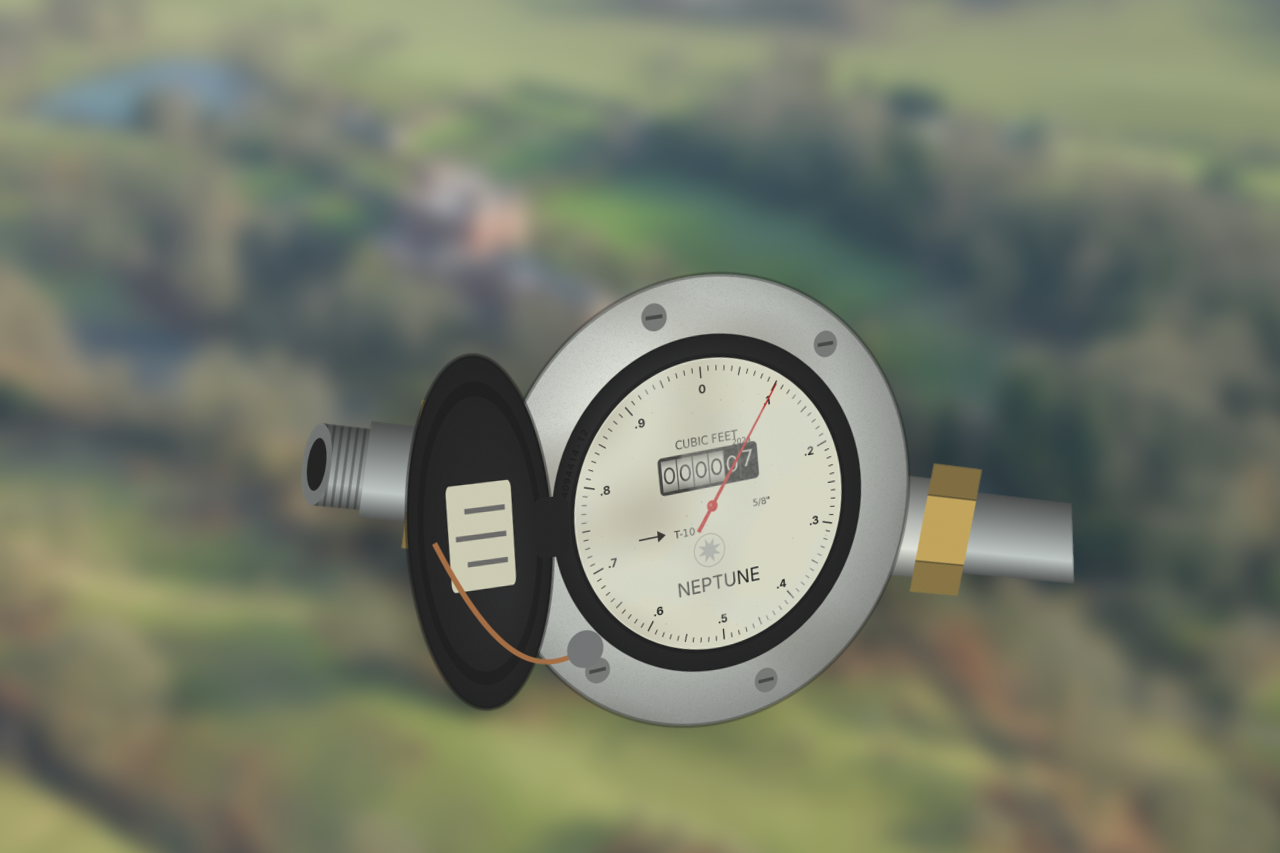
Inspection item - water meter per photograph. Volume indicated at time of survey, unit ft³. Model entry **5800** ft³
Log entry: **7.10** ft³
